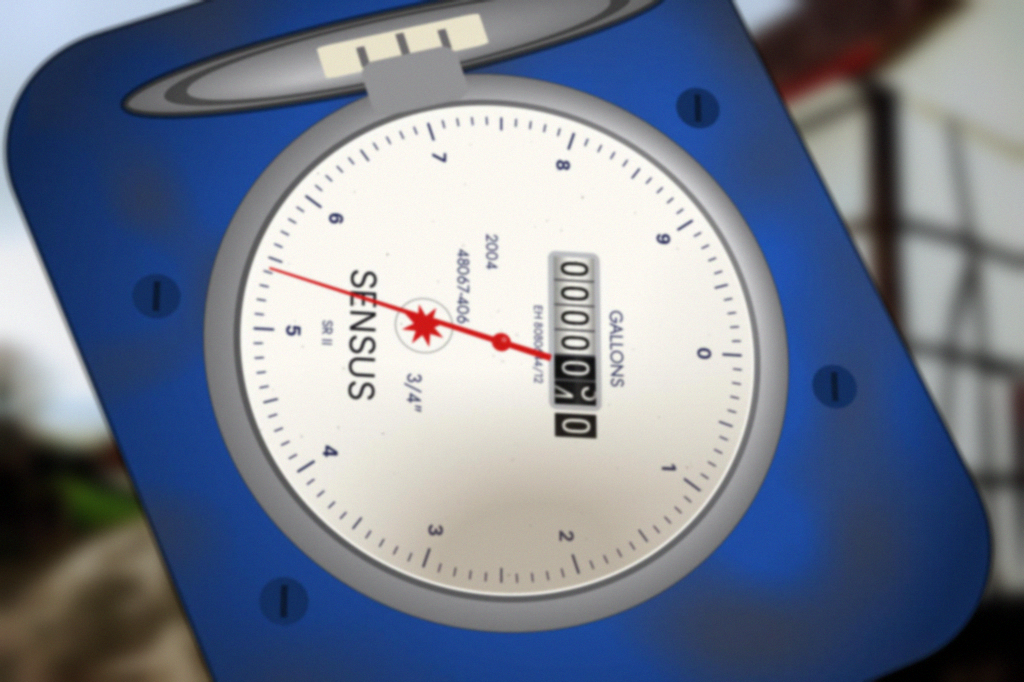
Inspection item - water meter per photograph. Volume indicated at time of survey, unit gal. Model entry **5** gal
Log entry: **35.4** gal
